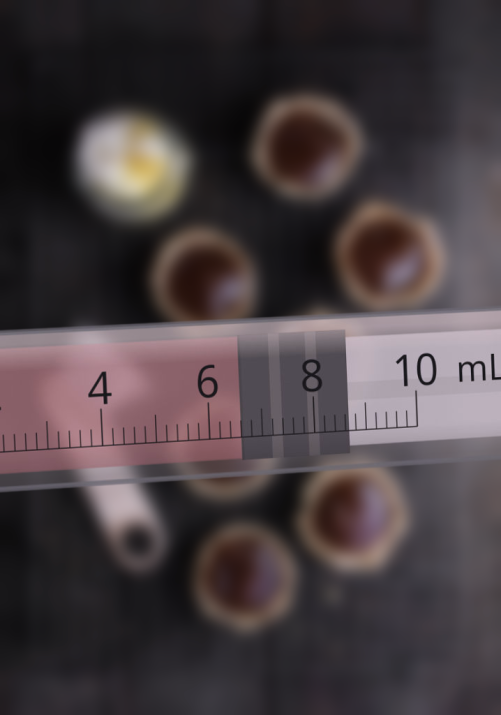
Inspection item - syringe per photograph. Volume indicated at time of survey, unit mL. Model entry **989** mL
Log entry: **6.6** mL
